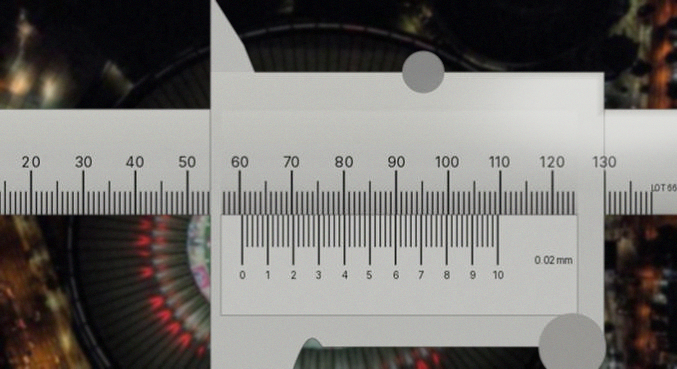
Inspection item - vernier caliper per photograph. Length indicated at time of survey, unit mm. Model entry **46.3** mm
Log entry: **60.5** mm
